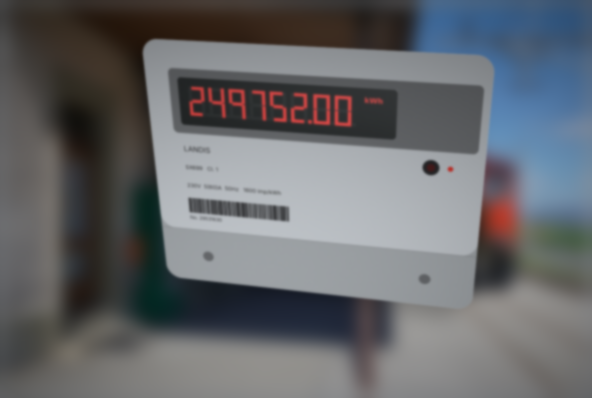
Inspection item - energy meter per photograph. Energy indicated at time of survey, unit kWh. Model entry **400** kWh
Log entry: **249752.00** kWh
